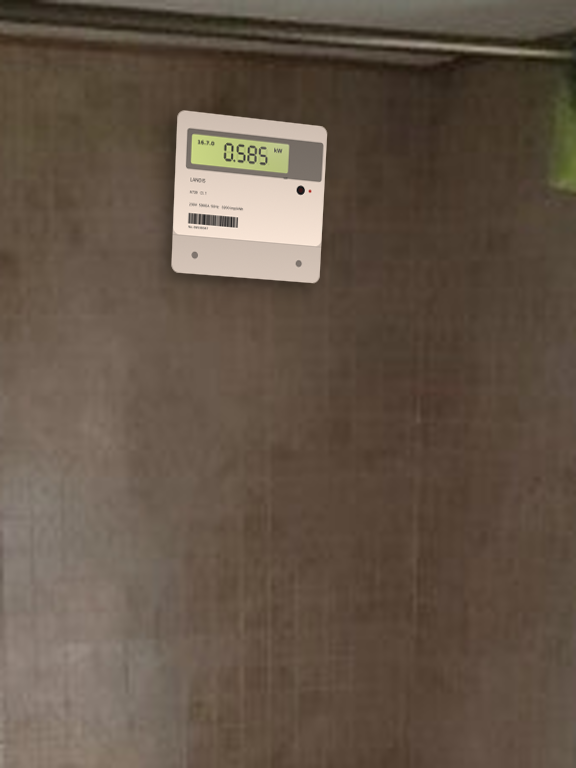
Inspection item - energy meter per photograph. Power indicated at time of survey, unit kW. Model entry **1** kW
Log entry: **0.585** kW
